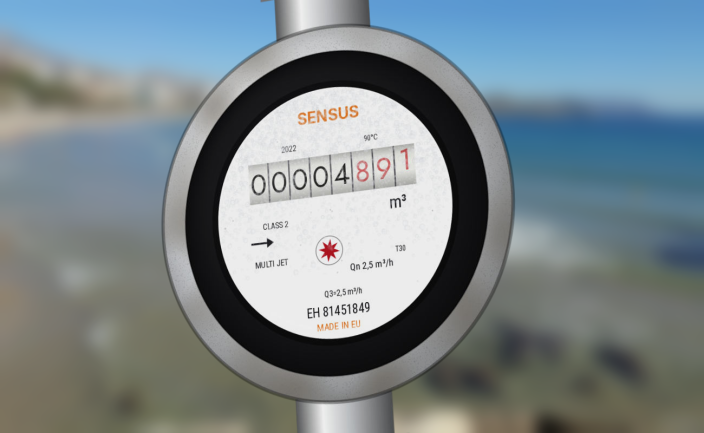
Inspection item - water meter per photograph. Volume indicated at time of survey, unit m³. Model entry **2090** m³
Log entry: **4.891** m³
